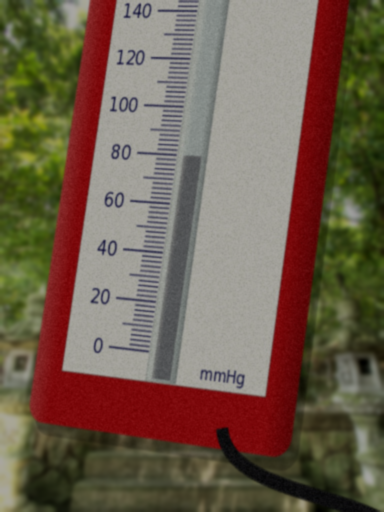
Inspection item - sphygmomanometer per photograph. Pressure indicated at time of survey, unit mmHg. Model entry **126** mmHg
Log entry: **80** mmHg
